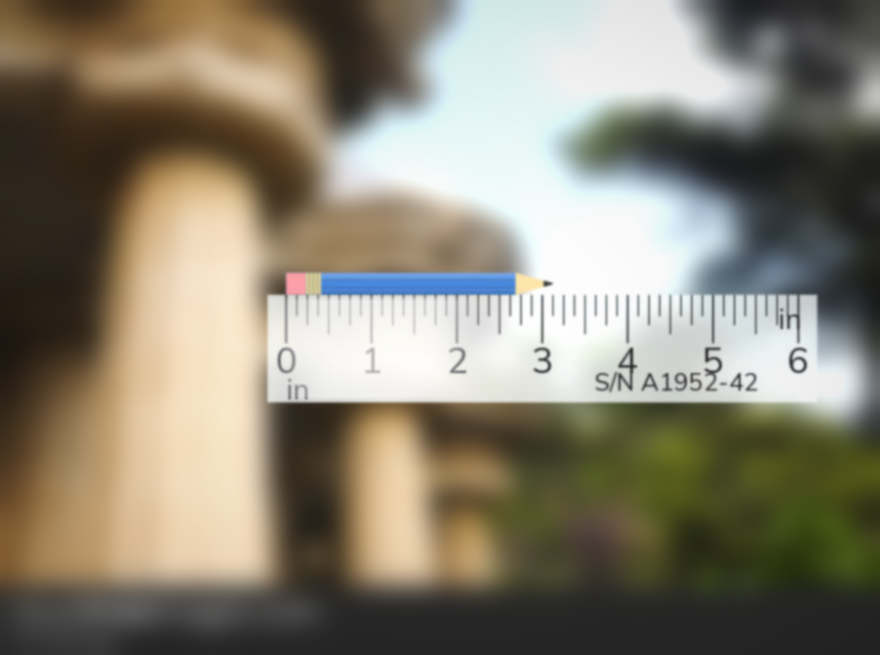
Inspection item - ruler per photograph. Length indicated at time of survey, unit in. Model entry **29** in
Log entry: **3.125** in
